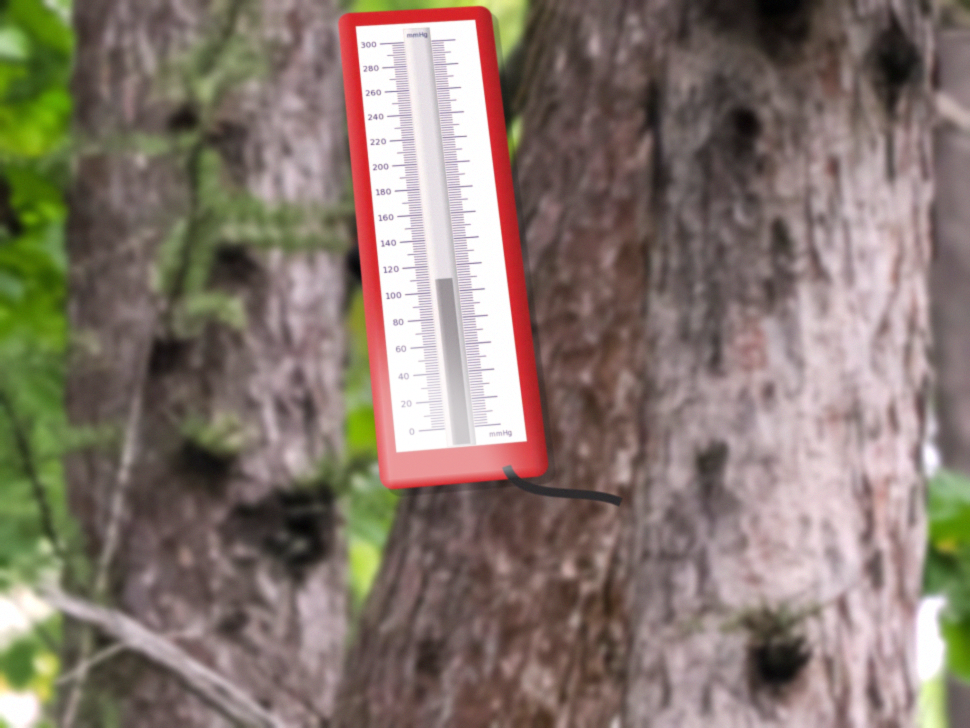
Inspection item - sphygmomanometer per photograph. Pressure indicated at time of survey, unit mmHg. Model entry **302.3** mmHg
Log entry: **110** mmHg
